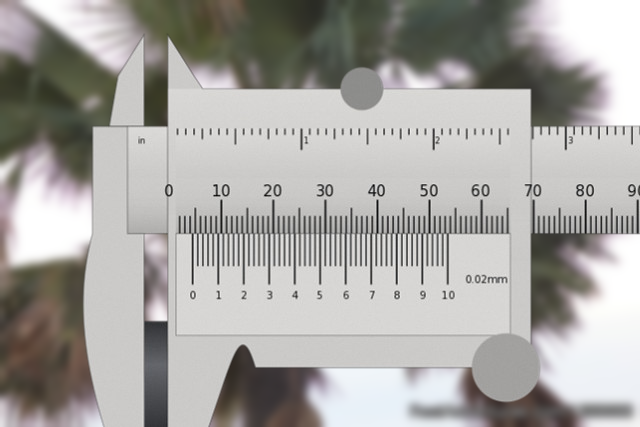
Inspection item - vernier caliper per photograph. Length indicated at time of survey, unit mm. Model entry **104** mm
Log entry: **4.5** mm
